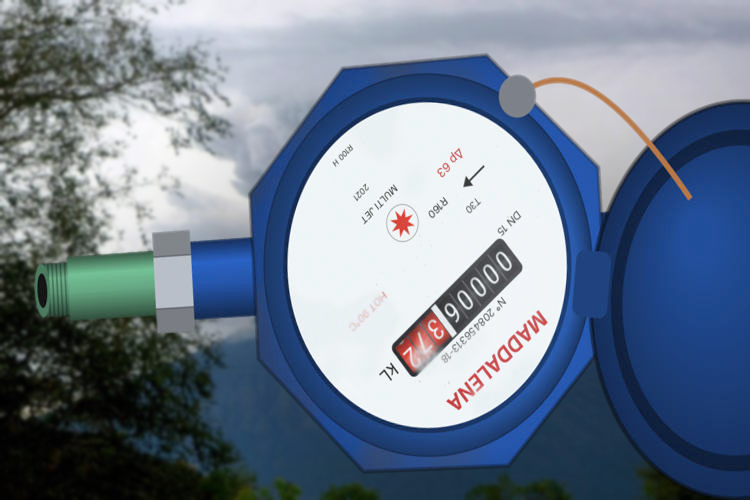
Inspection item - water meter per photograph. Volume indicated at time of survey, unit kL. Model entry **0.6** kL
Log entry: **6.372** kL
